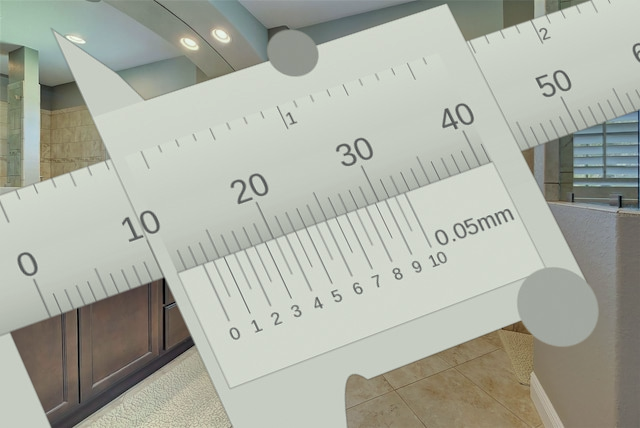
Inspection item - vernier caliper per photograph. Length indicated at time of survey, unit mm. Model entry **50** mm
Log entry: **13.5** mm
